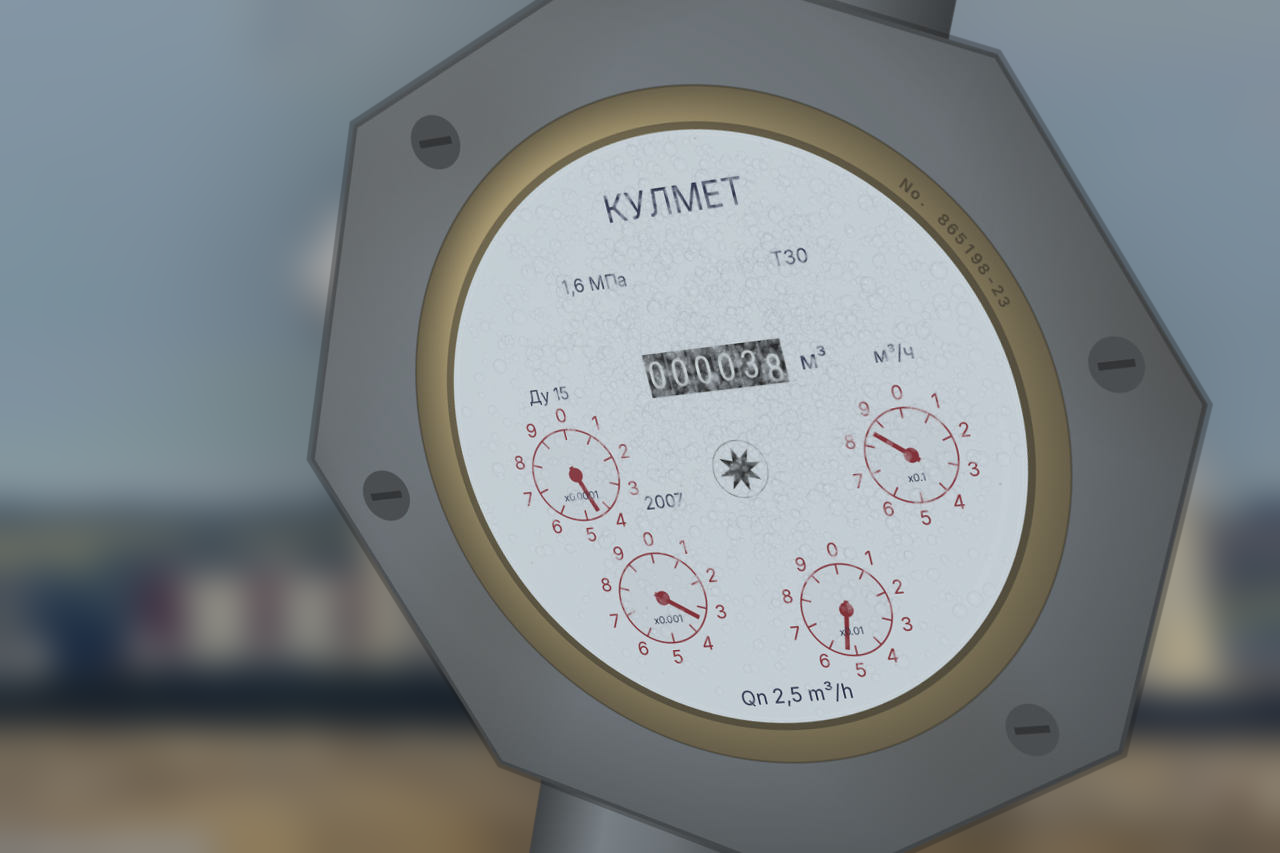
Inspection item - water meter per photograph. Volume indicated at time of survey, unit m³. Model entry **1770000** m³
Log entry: **37.8534** m³
